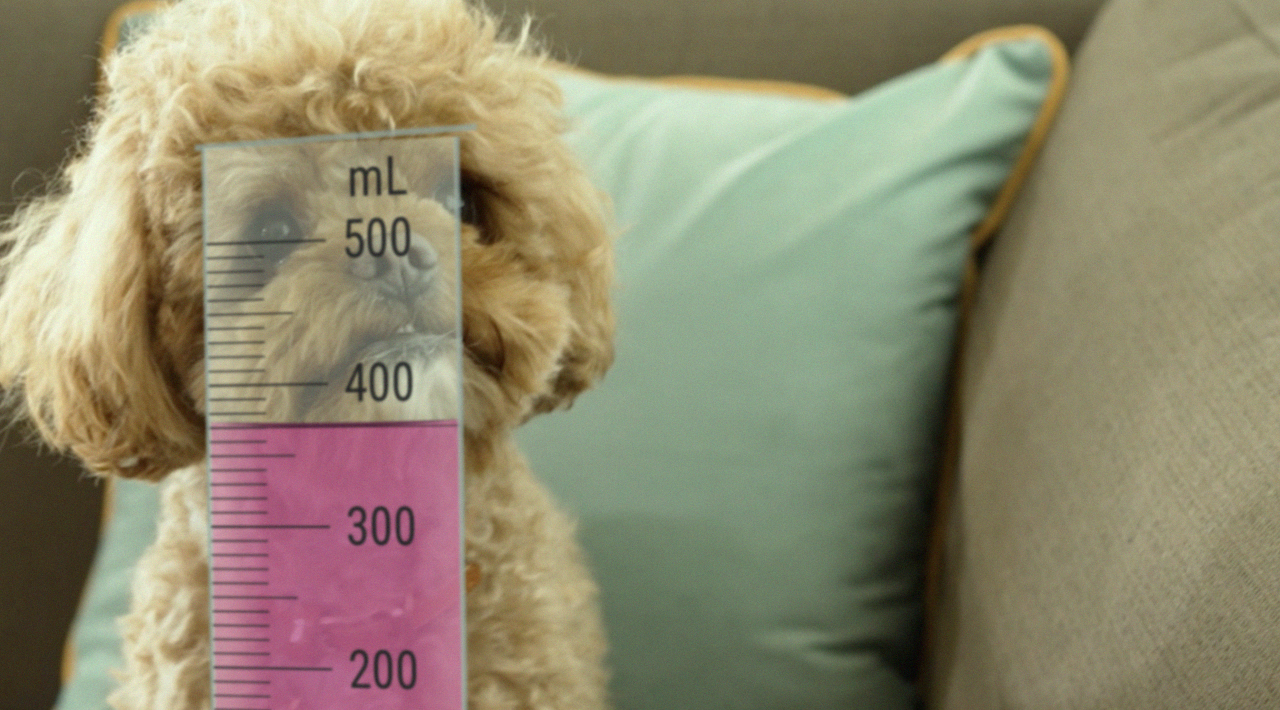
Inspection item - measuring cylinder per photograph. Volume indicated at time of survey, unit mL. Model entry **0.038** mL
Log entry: **370** mL
